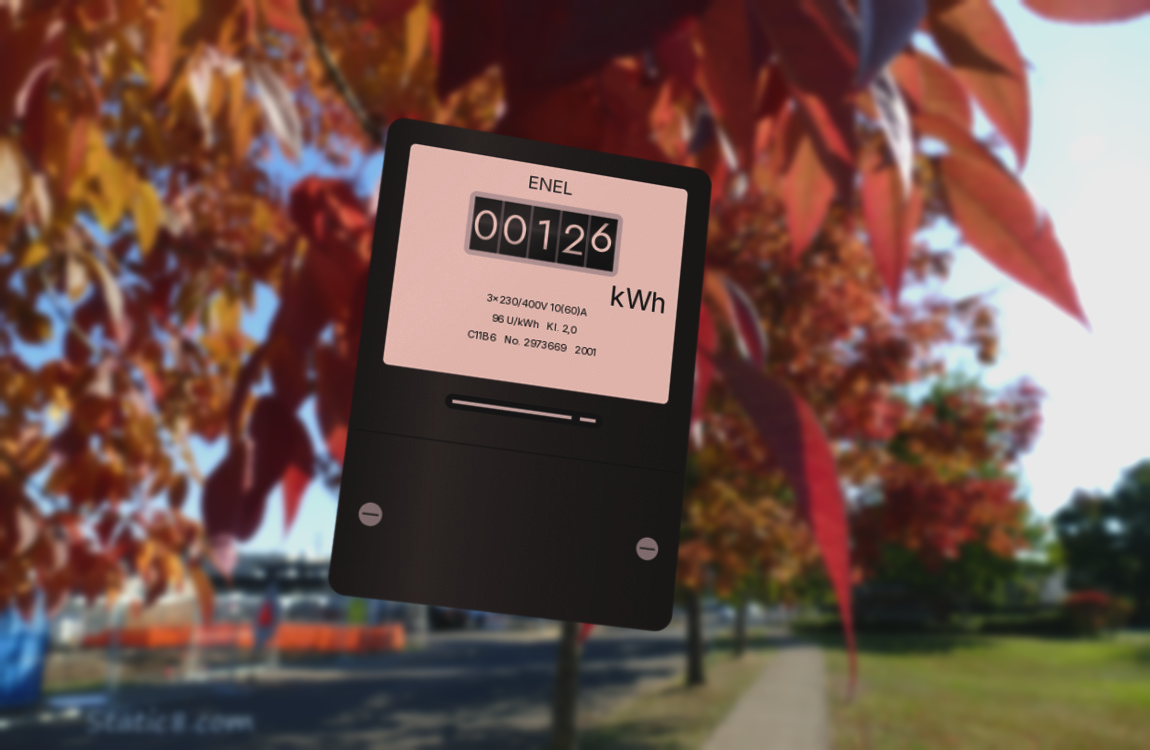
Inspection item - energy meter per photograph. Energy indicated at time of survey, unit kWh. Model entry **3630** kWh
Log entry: **126** kWh
